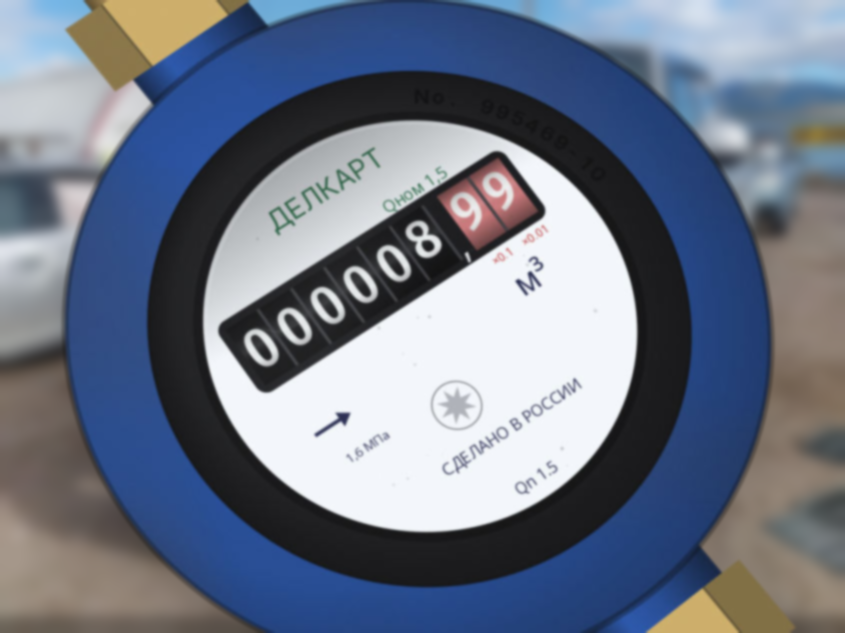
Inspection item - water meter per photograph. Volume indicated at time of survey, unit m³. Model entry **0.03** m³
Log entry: **8.99** m³
